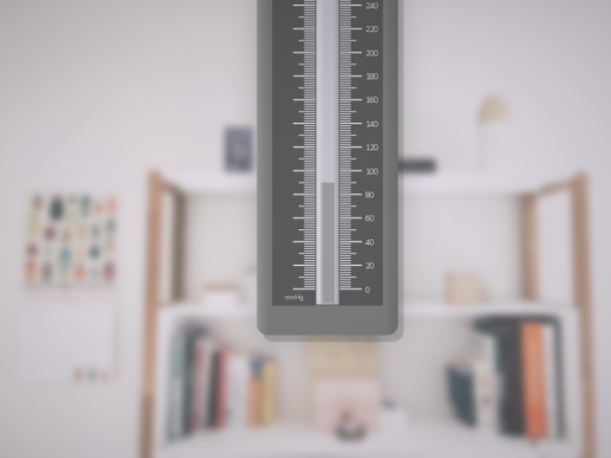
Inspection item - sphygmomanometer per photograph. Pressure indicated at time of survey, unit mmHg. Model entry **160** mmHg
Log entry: **90** mmHg
